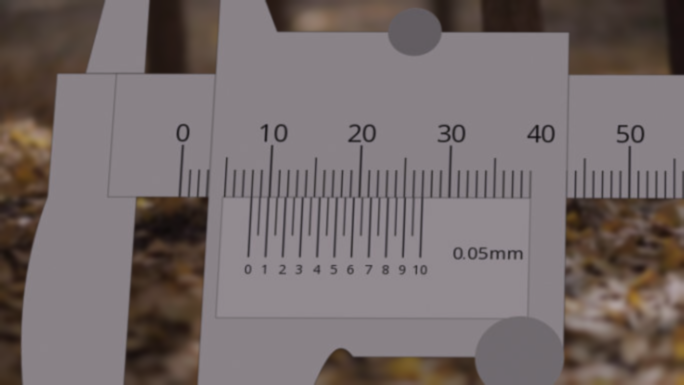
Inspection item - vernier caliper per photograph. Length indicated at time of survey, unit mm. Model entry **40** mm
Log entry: **8.0** mm
